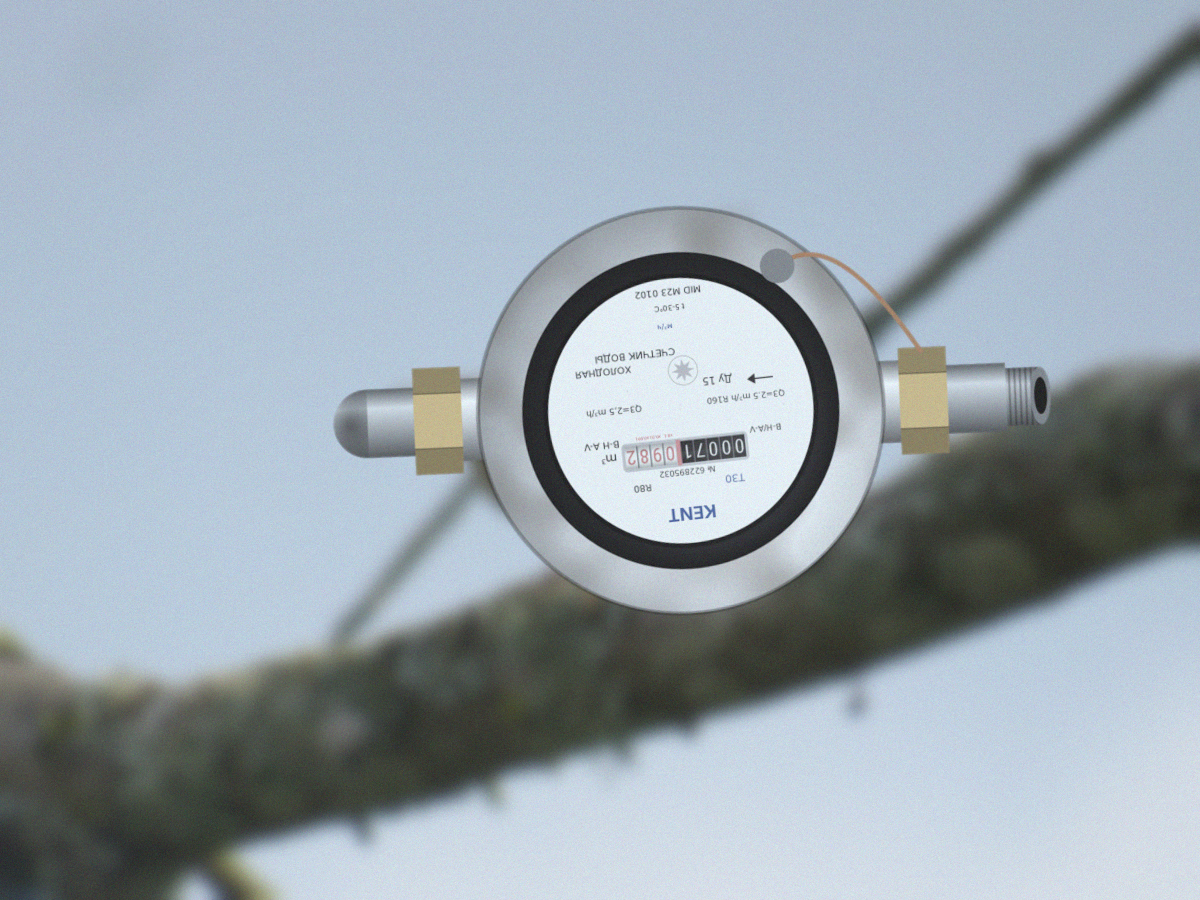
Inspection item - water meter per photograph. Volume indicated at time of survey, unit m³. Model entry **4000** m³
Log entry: **71.0982** m³
